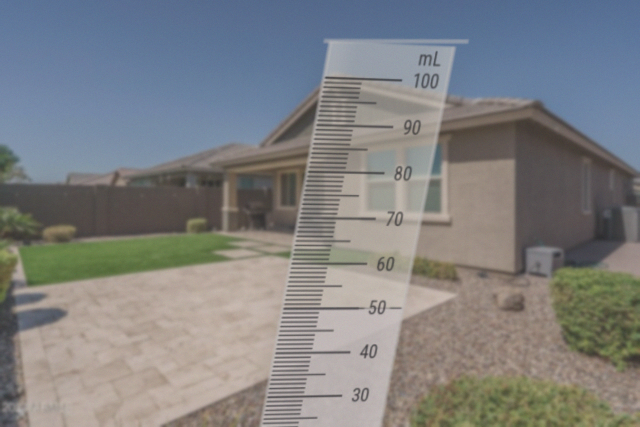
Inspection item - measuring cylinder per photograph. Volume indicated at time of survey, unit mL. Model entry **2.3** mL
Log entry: **50** mL
